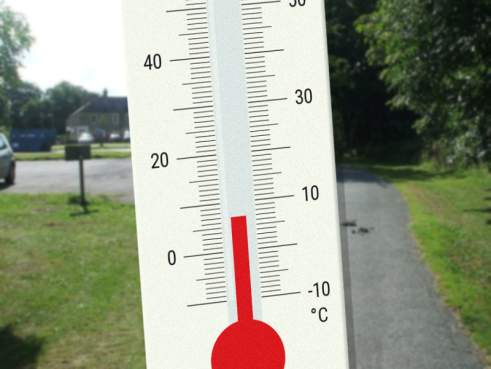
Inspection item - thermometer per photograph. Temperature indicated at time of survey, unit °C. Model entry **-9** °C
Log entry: **7** °C
